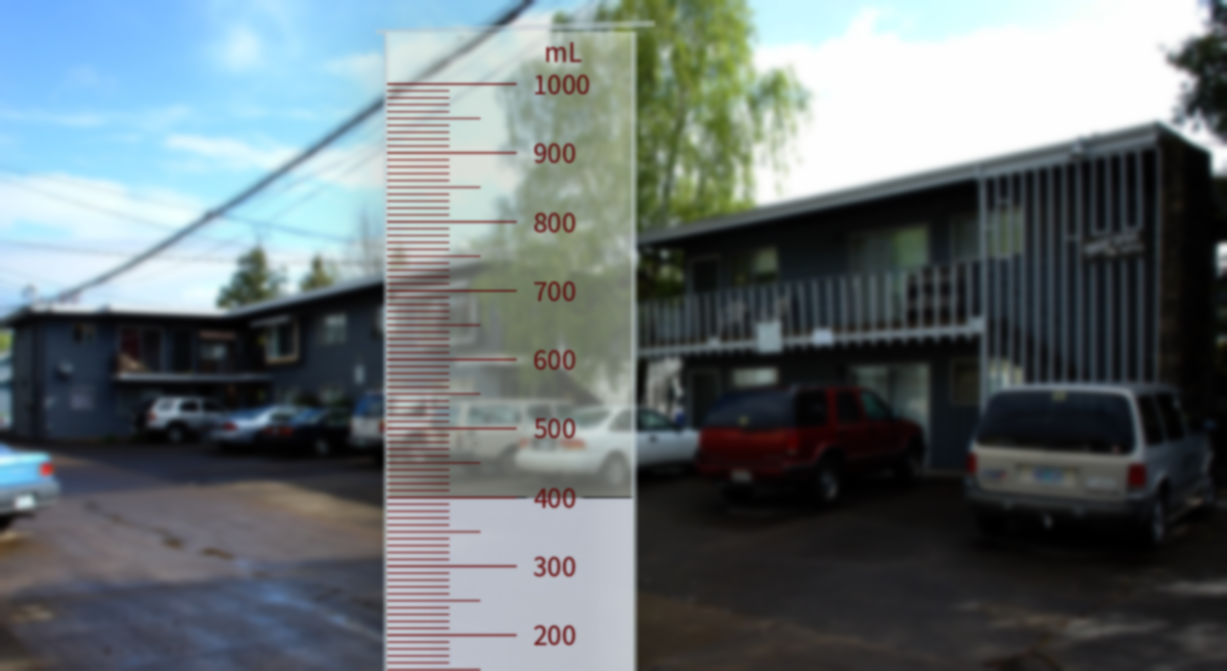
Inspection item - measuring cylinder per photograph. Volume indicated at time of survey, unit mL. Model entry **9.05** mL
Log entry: **400** mL
